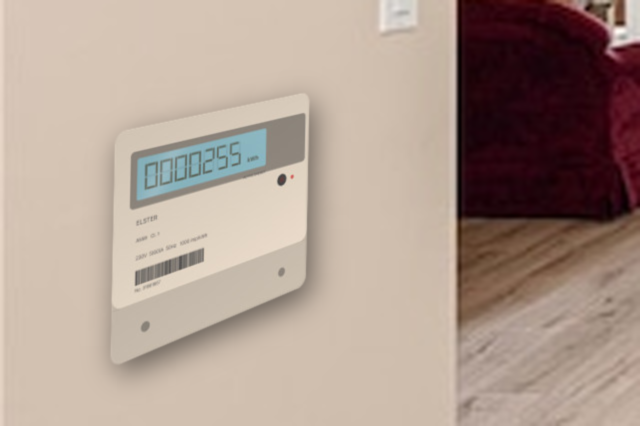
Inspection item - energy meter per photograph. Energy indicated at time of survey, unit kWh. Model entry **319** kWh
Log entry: **255** kWh
